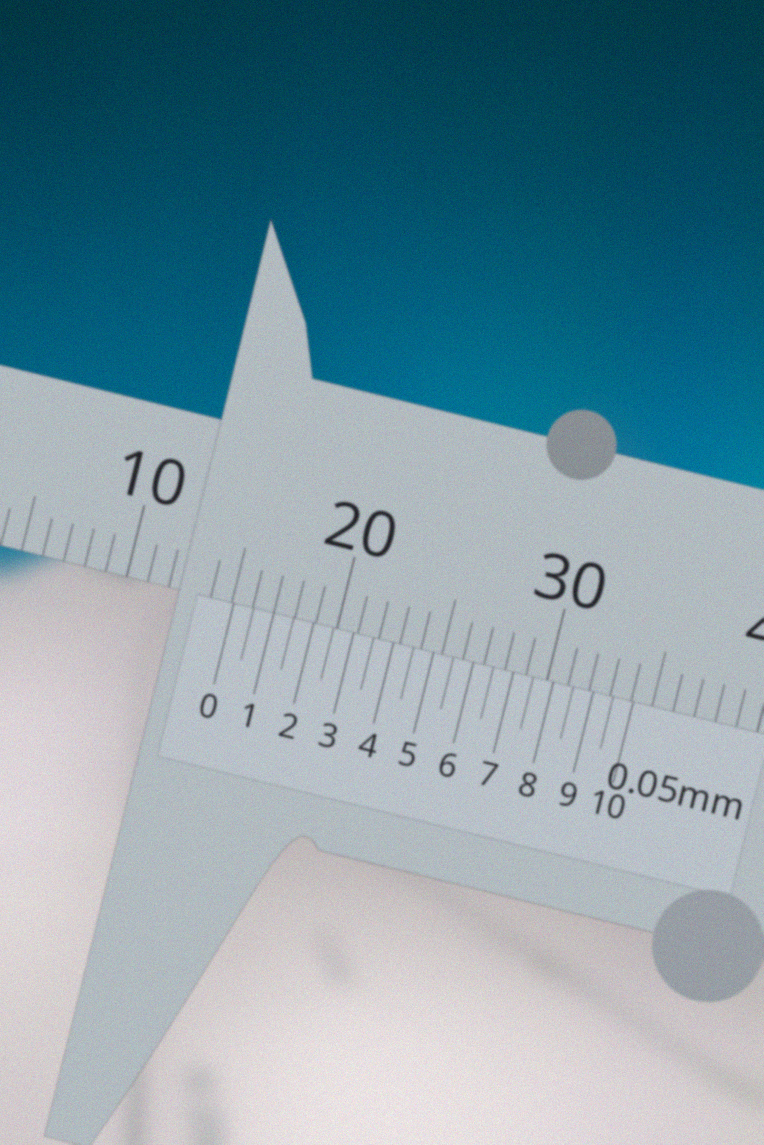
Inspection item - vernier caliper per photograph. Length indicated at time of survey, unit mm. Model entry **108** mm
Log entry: **15.1** mm
